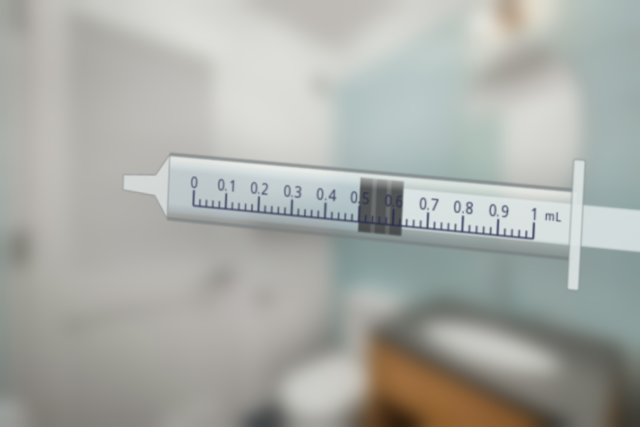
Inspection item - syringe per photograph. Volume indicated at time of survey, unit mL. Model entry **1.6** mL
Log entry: **0.5** mL
